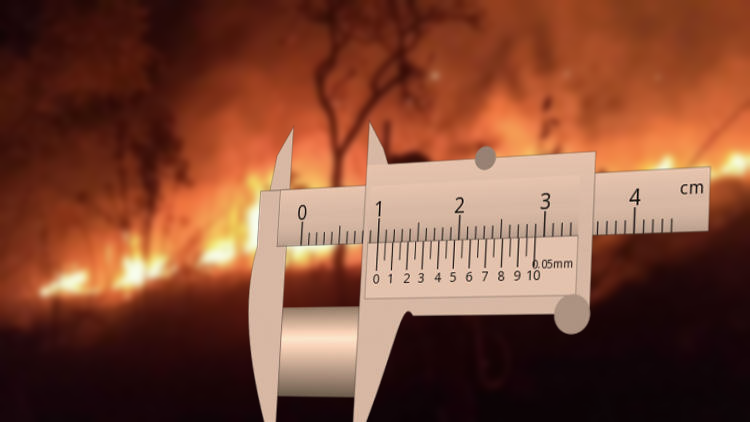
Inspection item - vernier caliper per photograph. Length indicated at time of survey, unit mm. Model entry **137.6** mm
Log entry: **10.0** mm
